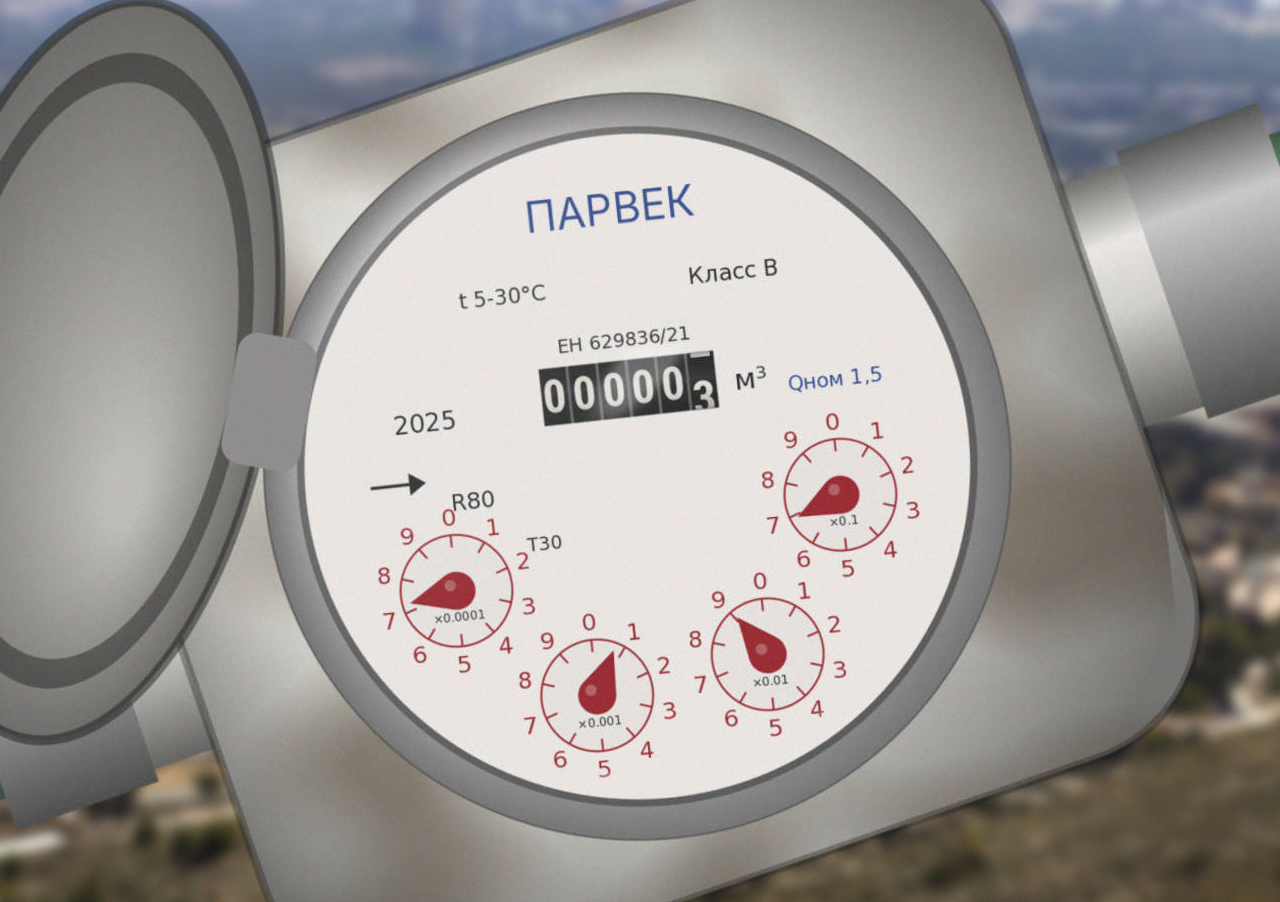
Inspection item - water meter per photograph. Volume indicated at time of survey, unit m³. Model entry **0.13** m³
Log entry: **2.6907** m³
